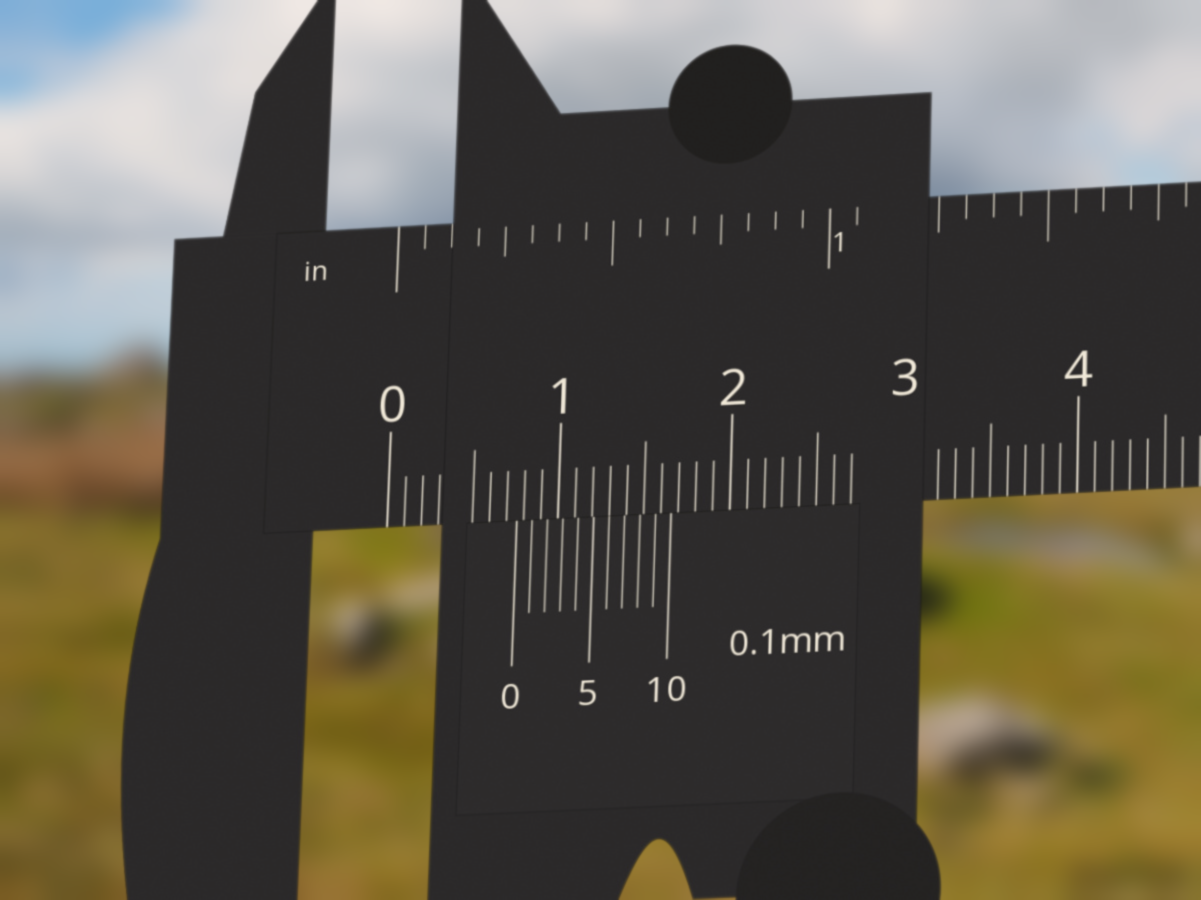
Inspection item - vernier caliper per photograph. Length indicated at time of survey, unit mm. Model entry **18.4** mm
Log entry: **7.6** mm
